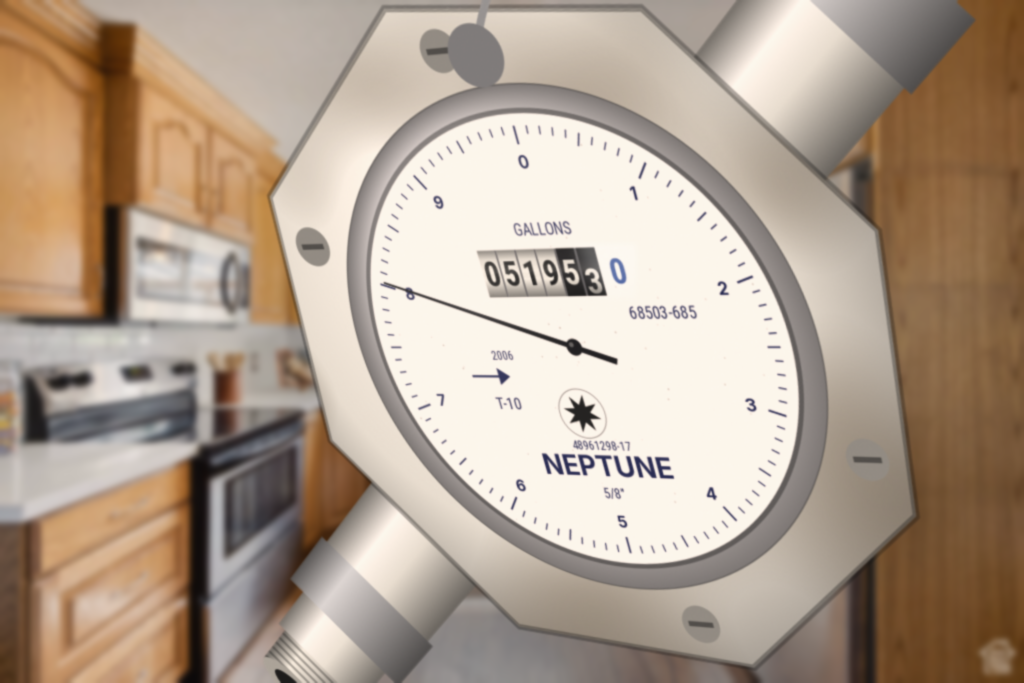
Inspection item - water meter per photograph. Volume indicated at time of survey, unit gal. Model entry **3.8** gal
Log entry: **519528.0** gal
